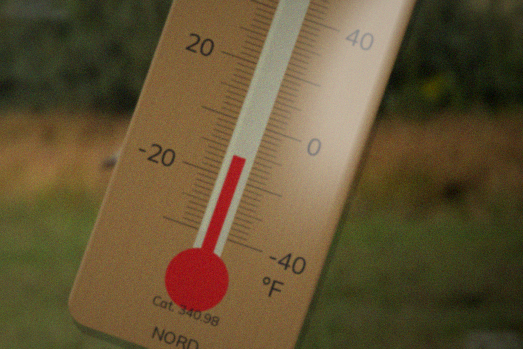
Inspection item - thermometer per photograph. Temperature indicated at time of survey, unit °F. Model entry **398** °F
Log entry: **-12** °F
